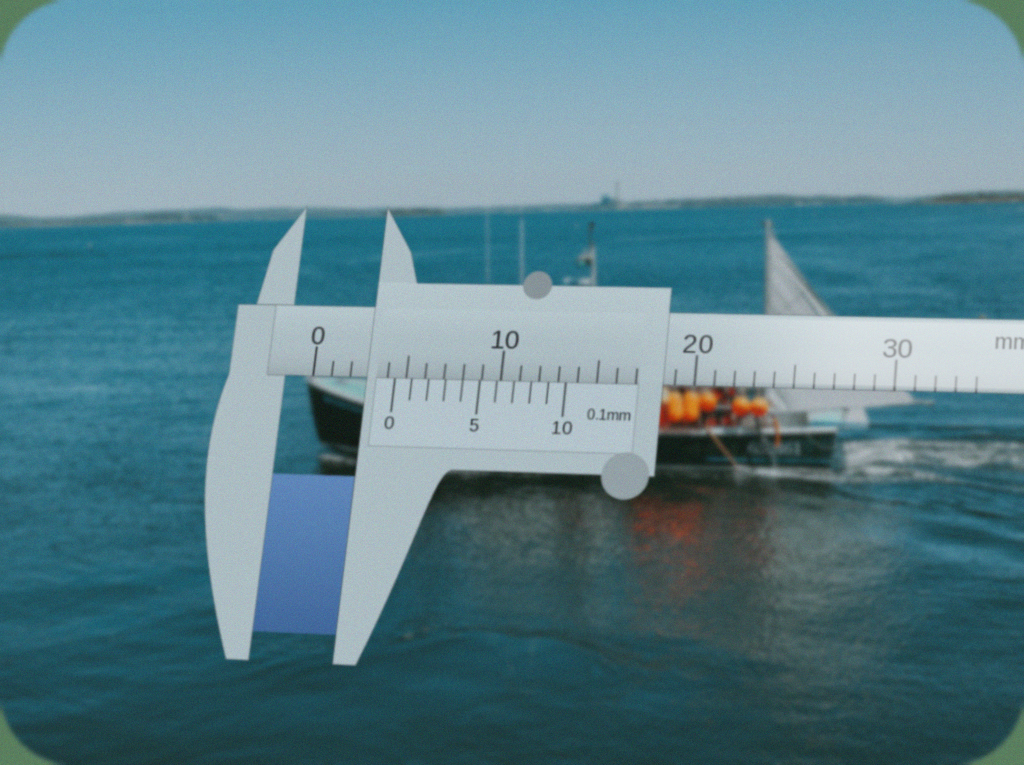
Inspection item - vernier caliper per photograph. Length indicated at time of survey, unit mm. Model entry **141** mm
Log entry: **4.4** mm
